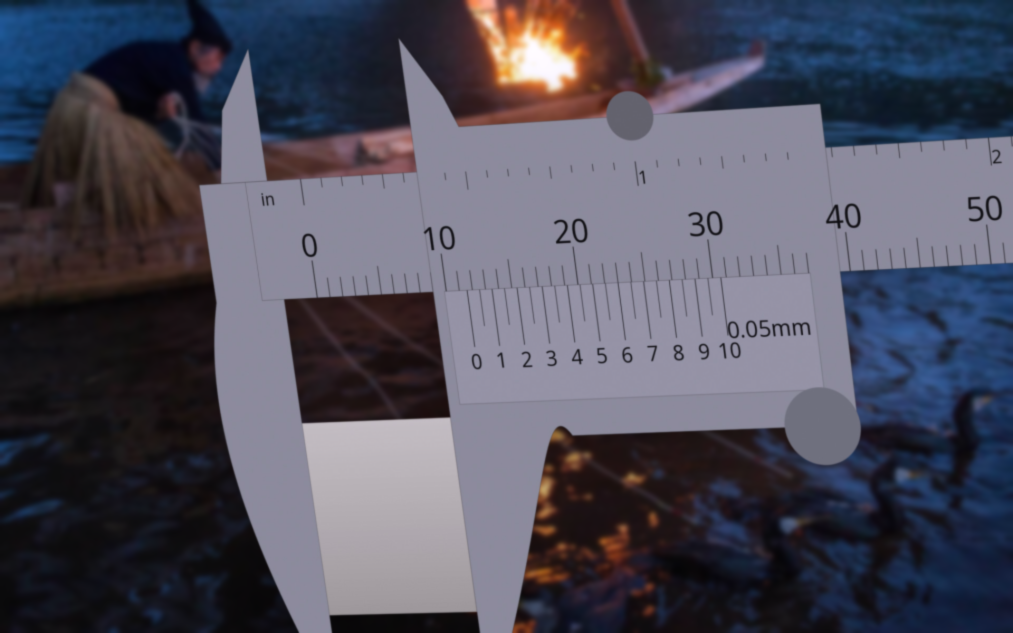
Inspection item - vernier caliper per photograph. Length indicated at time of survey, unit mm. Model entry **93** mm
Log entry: **11.6** mm
